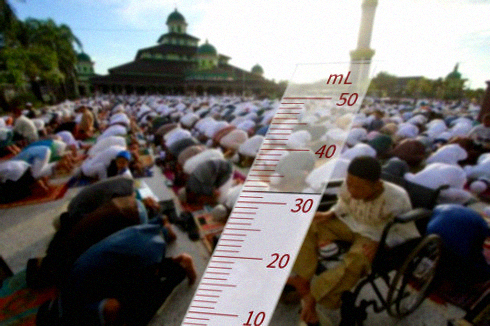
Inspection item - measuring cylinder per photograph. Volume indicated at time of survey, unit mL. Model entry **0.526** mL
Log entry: **32** mL
